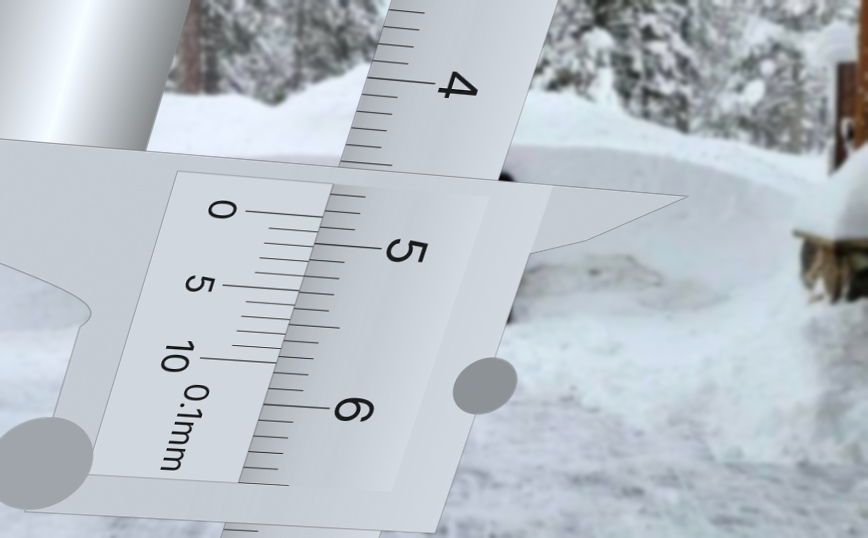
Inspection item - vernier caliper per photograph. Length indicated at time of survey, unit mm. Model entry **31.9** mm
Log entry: **48.4** mm
